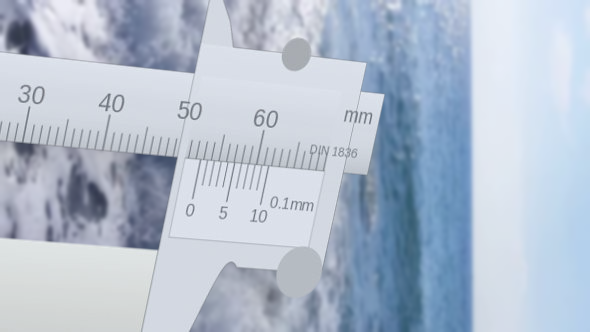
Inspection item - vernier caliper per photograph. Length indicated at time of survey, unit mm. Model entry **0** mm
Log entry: **52.6** mm
